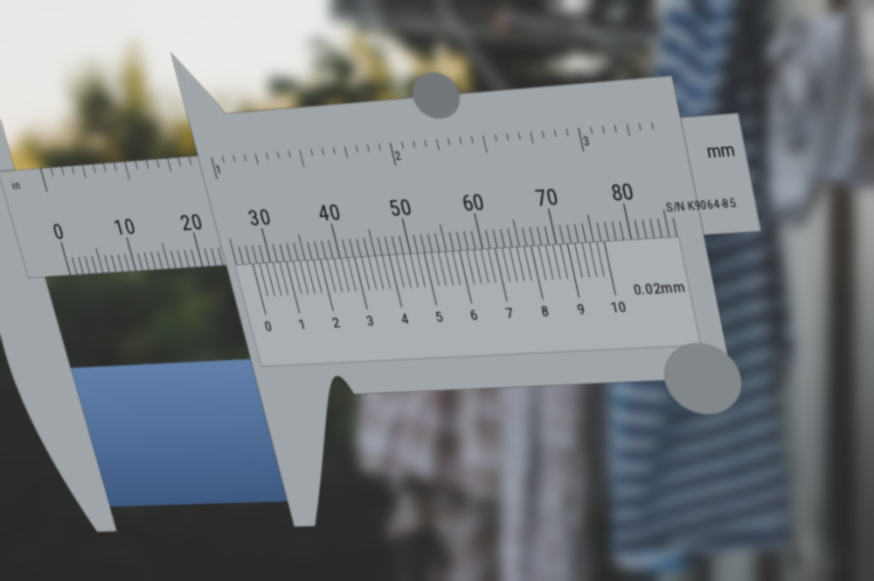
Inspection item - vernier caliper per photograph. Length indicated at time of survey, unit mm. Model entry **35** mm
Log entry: **27.4** mm
